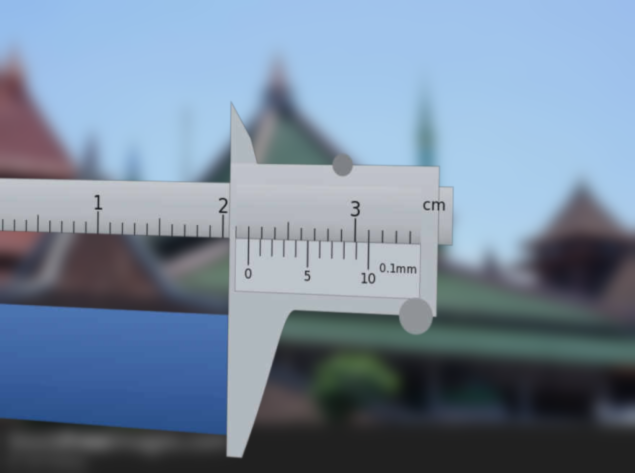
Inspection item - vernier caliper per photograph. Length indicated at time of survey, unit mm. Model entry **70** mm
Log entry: **22.0** mm
